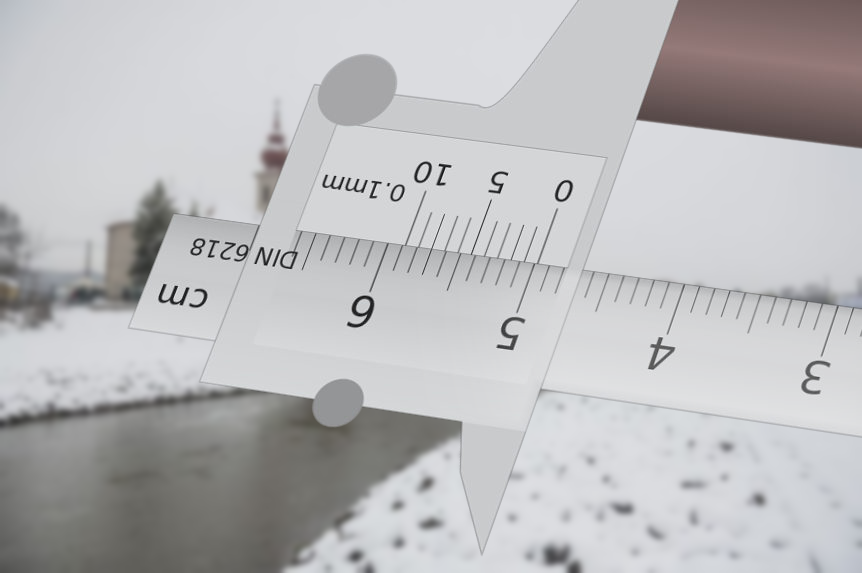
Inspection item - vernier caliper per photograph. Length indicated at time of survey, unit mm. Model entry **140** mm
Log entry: **49.8** mm
